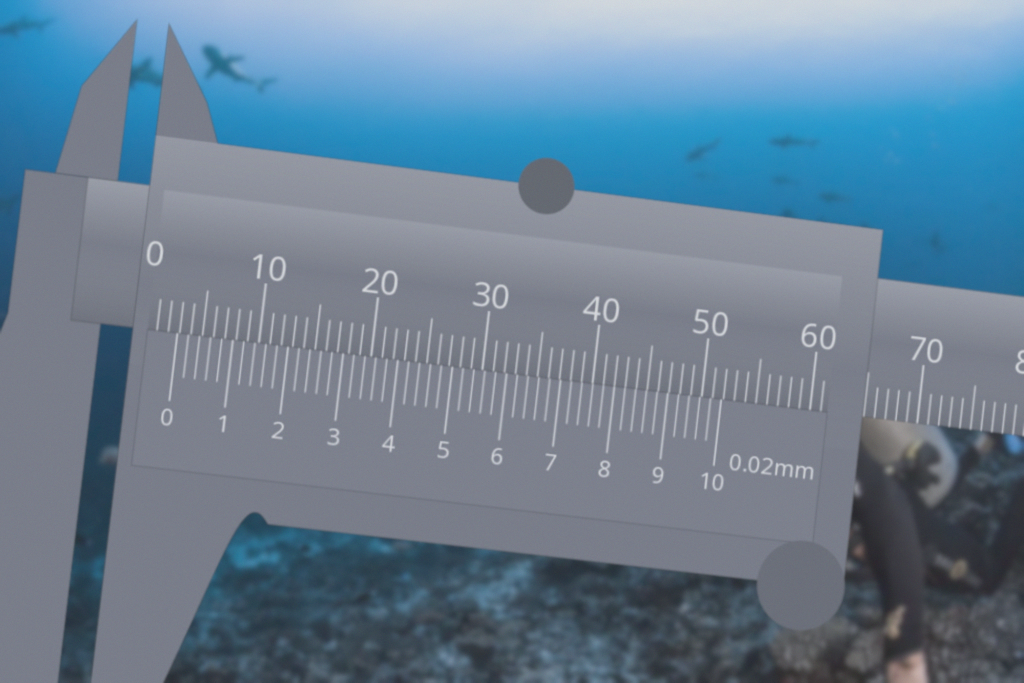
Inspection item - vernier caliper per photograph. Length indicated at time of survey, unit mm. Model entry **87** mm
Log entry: **2.8** mm
